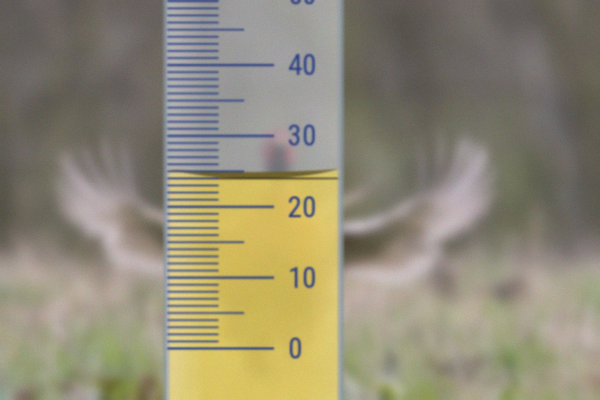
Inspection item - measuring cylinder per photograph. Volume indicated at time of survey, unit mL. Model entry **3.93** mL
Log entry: **24** mL
